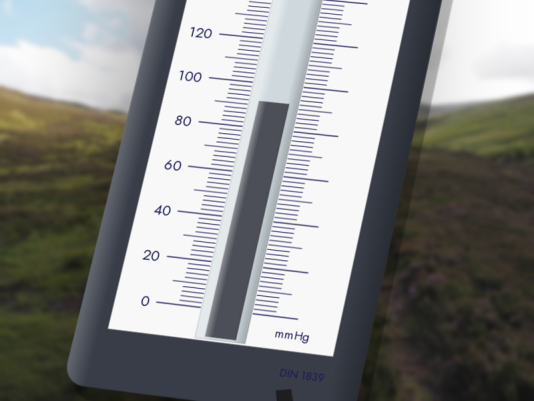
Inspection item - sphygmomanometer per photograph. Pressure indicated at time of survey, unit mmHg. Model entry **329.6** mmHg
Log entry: **92** mmHg
